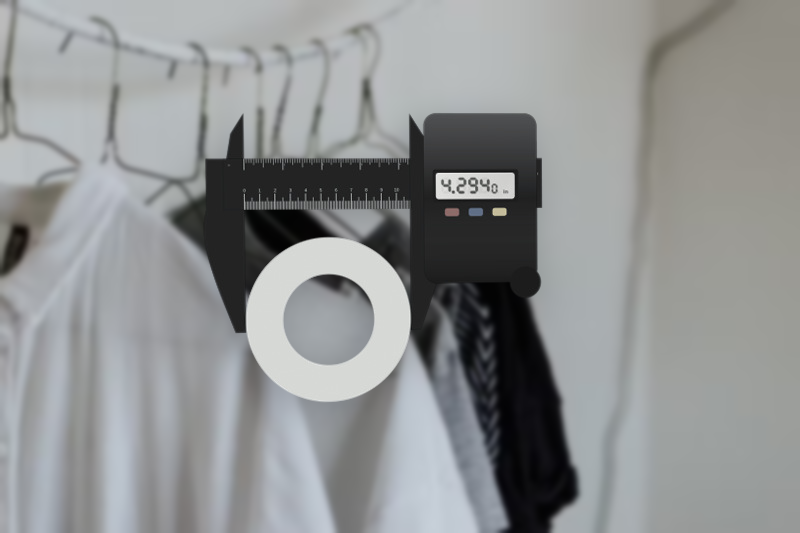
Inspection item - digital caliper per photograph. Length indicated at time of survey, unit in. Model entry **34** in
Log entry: **4.2940** in
